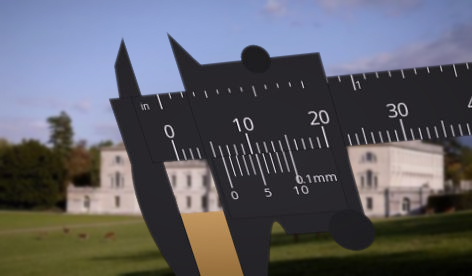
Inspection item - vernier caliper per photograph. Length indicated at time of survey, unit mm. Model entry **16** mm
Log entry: **6.0** mm
